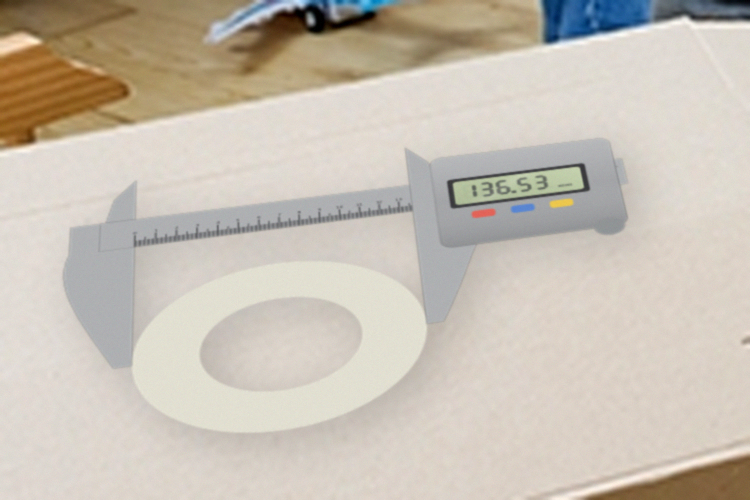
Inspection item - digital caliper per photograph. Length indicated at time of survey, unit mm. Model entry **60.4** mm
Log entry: **136.53** mm
